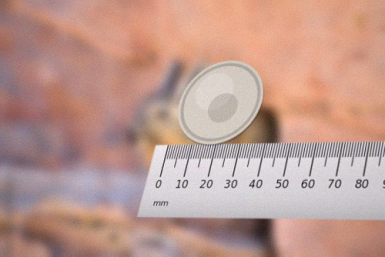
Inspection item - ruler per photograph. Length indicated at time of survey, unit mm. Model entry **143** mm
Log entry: **35** mm
